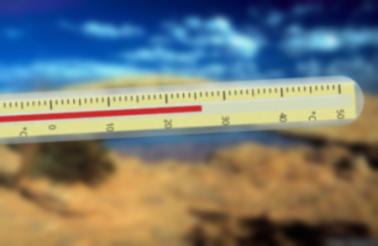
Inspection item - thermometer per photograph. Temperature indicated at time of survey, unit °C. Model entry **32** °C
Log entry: **26** °C
